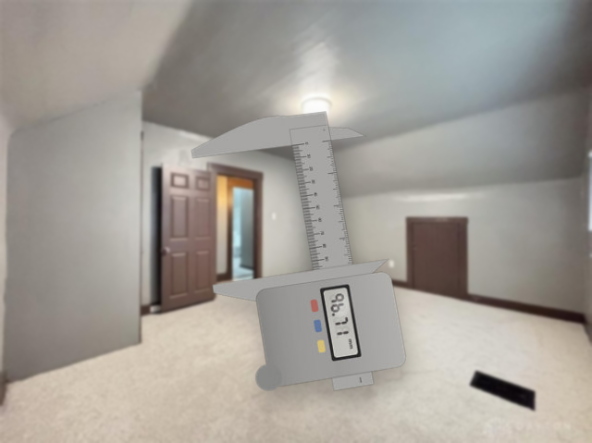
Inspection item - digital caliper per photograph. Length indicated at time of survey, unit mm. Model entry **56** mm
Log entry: **96.71** mm
